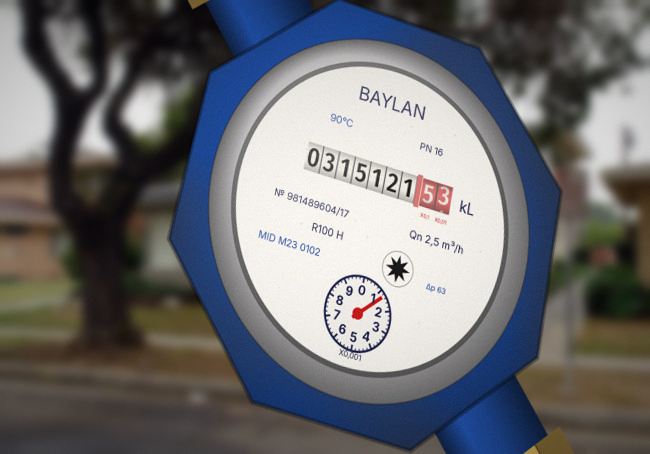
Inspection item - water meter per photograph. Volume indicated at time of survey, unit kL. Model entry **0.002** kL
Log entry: **315121.531** kL
